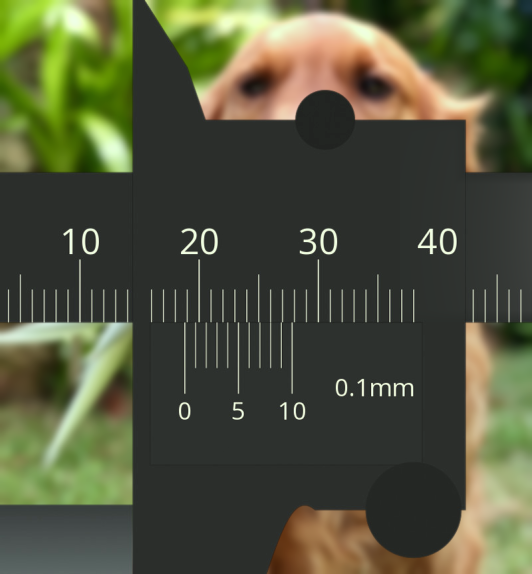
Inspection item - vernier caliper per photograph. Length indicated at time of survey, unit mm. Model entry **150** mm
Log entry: **18.8** mm
